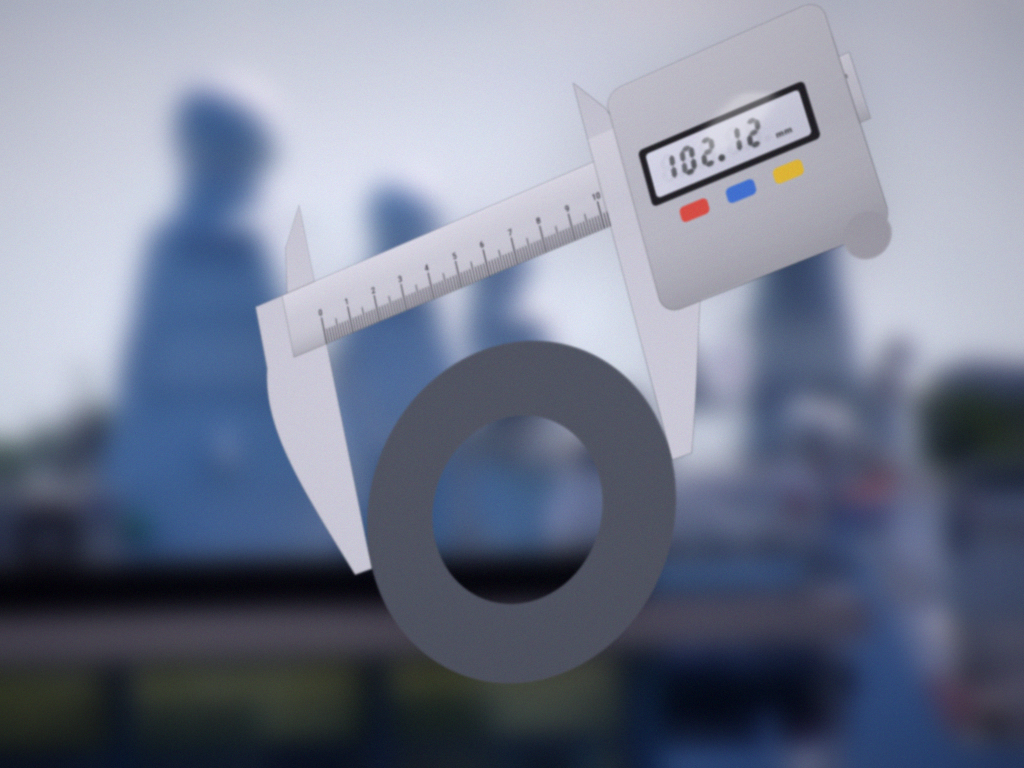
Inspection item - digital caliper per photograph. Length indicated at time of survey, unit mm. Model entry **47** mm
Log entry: **102.12** mm
